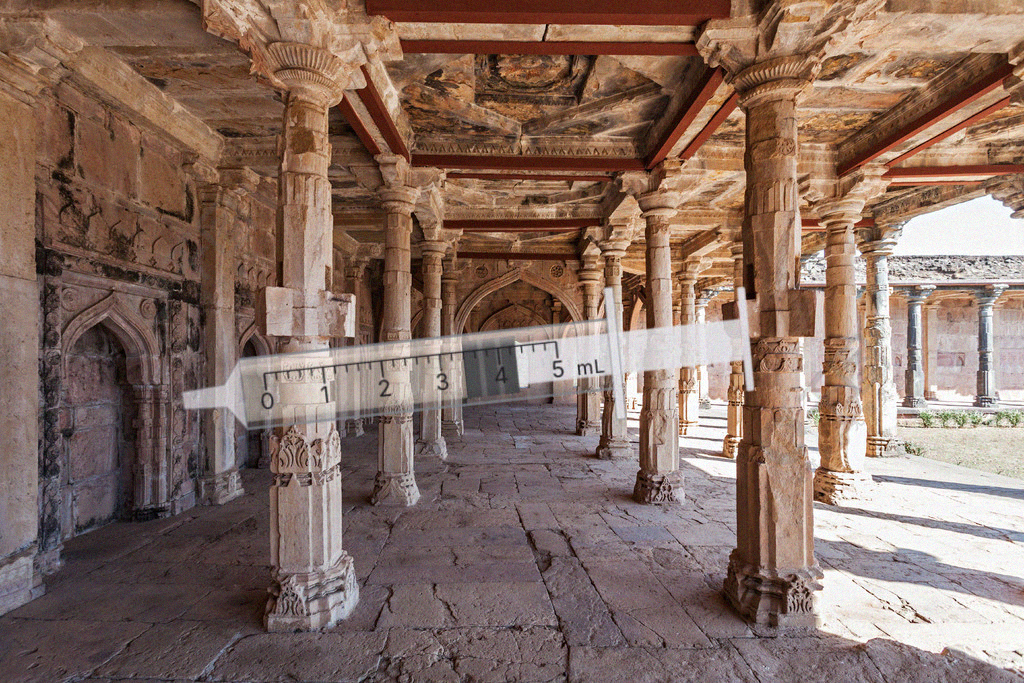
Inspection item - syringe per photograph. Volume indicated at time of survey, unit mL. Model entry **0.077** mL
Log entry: **3.4** mL
